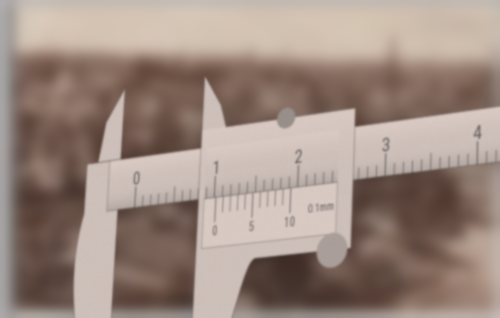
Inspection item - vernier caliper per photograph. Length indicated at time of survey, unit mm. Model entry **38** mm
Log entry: **10.2** mm
